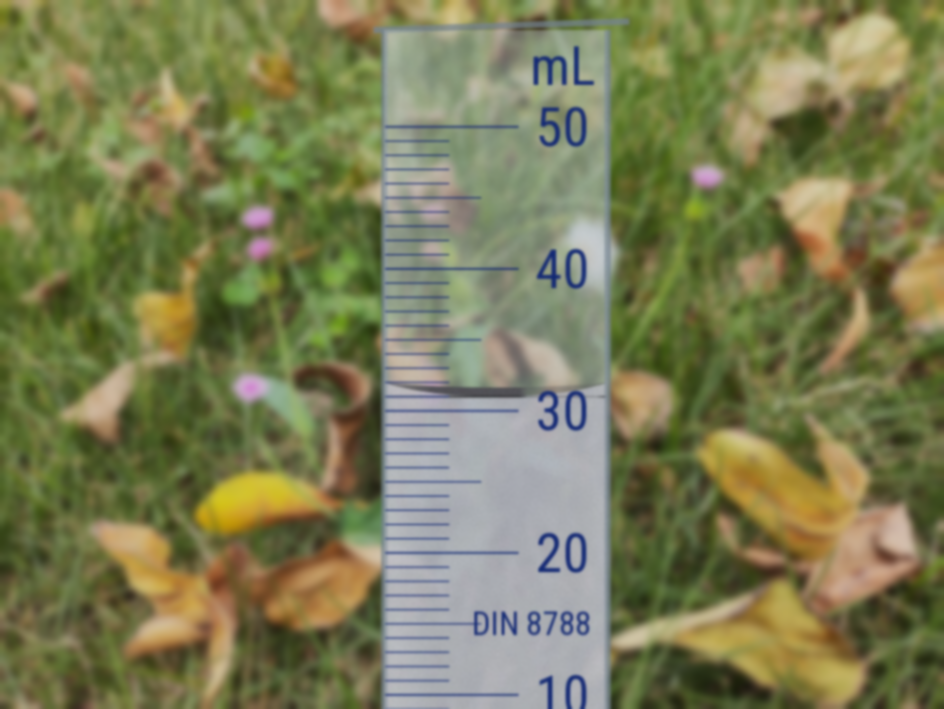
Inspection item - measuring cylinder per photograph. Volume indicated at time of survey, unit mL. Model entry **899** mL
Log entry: **31** mL
